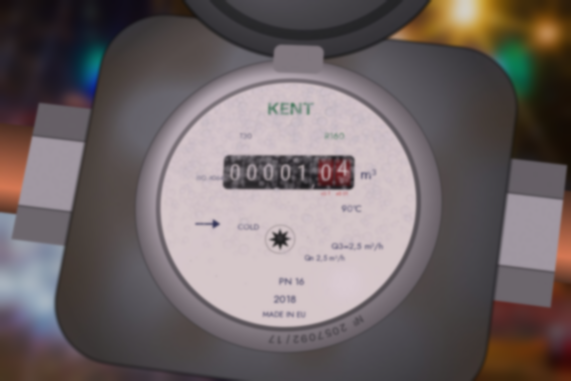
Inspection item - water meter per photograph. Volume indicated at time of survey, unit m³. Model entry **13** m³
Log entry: **1.04** m³
